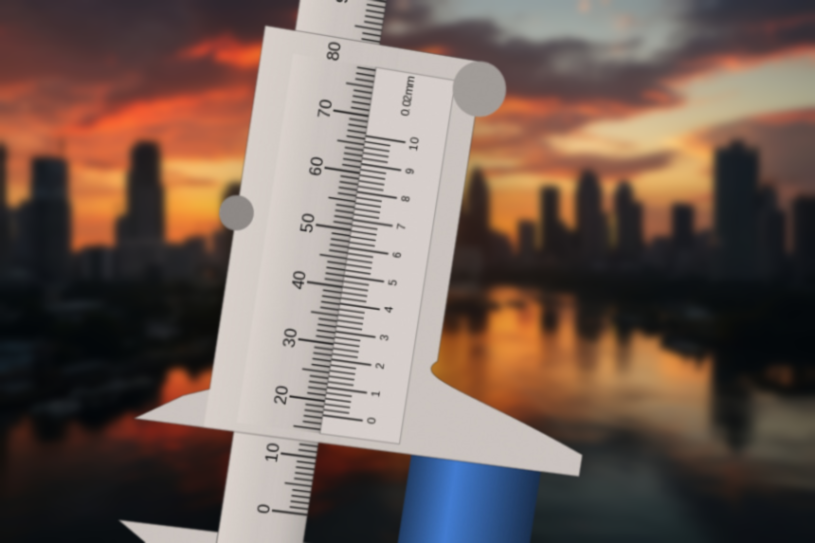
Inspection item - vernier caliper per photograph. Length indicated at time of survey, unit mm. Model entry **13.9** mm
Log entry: **17.5** mm
